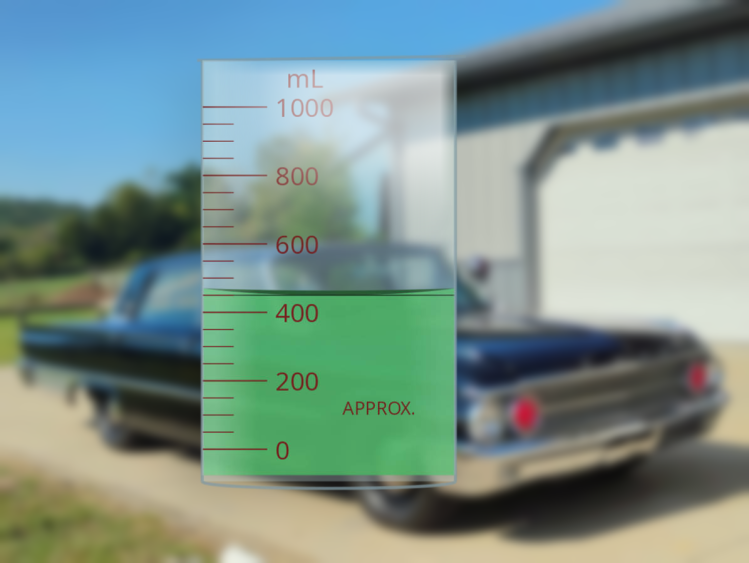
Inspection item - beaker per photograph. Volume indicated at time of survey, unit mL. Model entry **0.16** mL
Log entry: **450** mL
